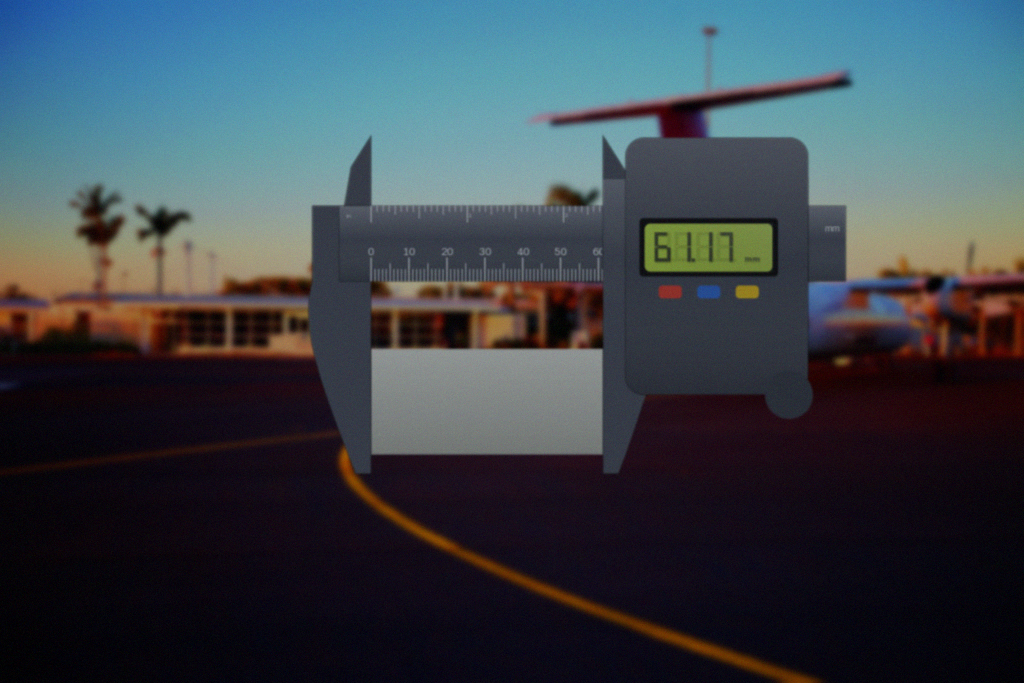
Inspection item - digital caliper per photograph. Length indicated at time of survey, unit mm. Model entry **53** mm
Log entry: **61.17** mm
